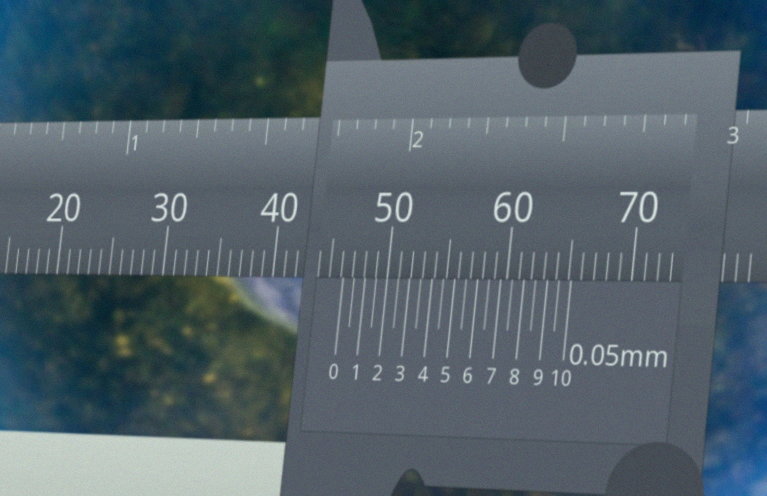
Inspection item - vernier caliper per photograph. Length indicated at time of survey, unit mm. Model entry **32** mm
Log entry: **46.2** mm
